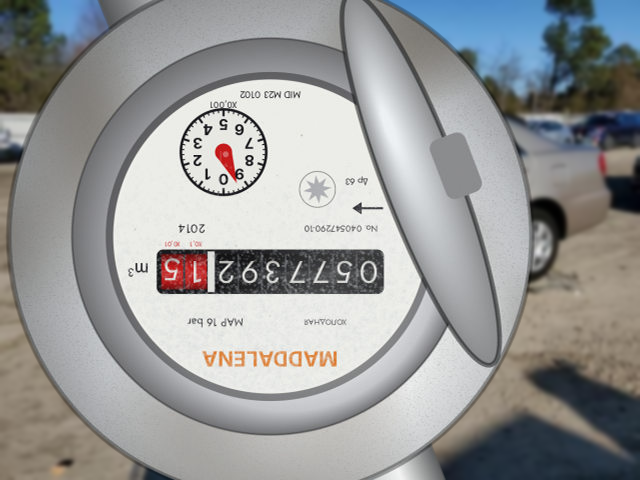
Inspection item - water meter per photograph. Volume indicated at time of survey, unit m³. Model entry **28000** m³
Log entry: **577392.149** m³
